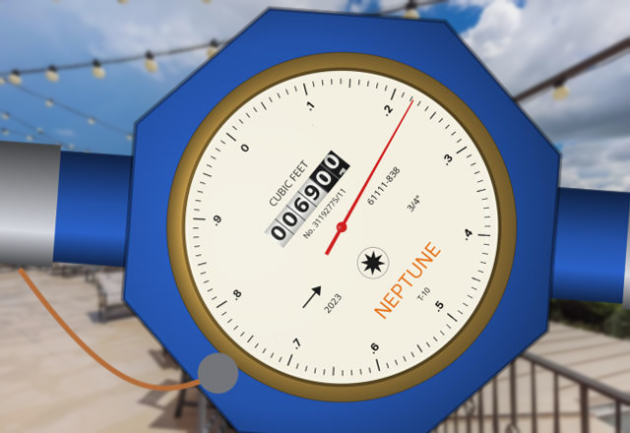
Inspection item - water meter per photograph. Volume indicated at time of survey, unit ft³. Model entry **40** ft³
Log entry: **6900.22** ft³
